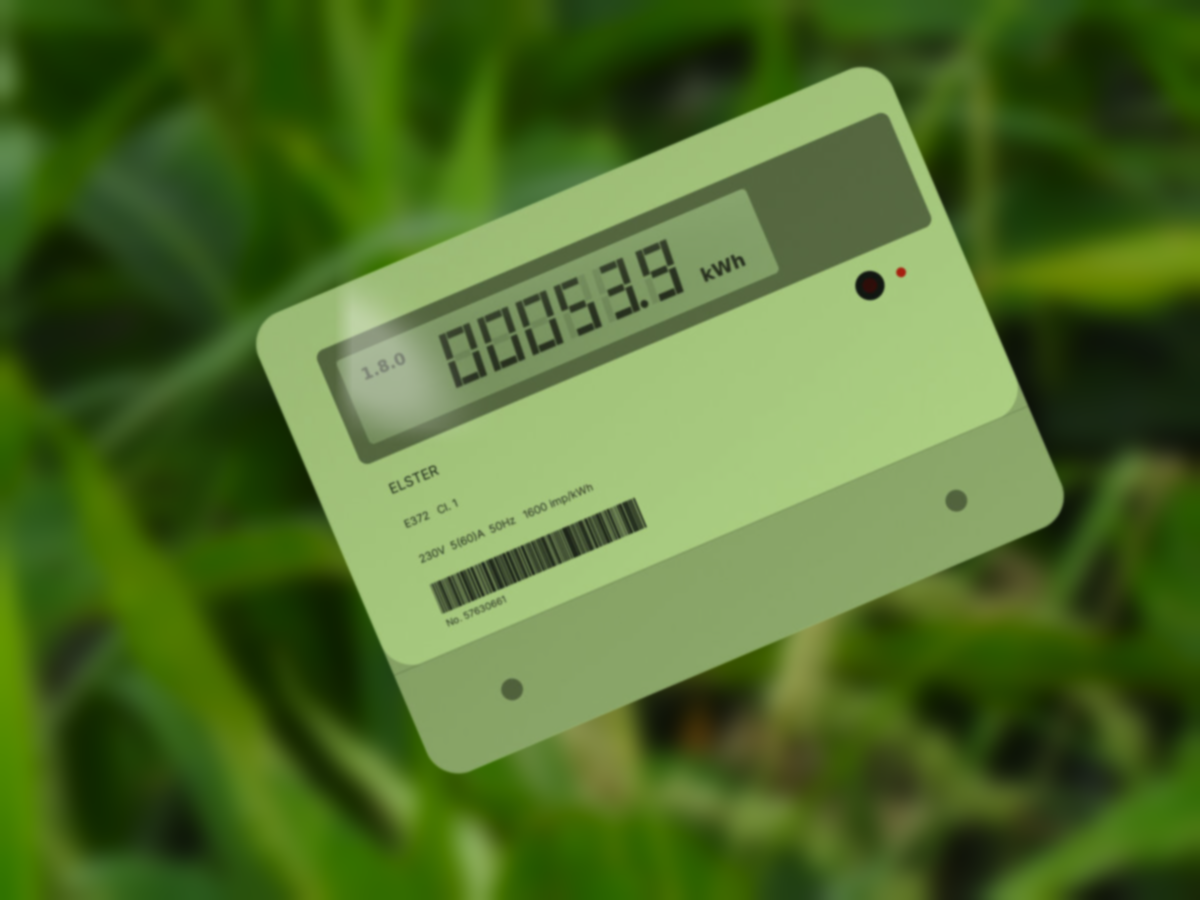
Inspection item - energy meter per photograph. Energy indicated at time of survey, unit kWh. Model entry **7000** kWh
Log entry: **53.9** kWh
